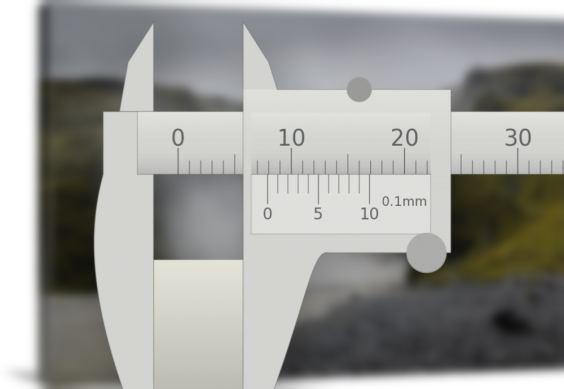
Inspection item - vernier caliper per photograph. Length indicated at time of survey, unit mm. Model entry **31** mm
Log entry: **7.9** mm
